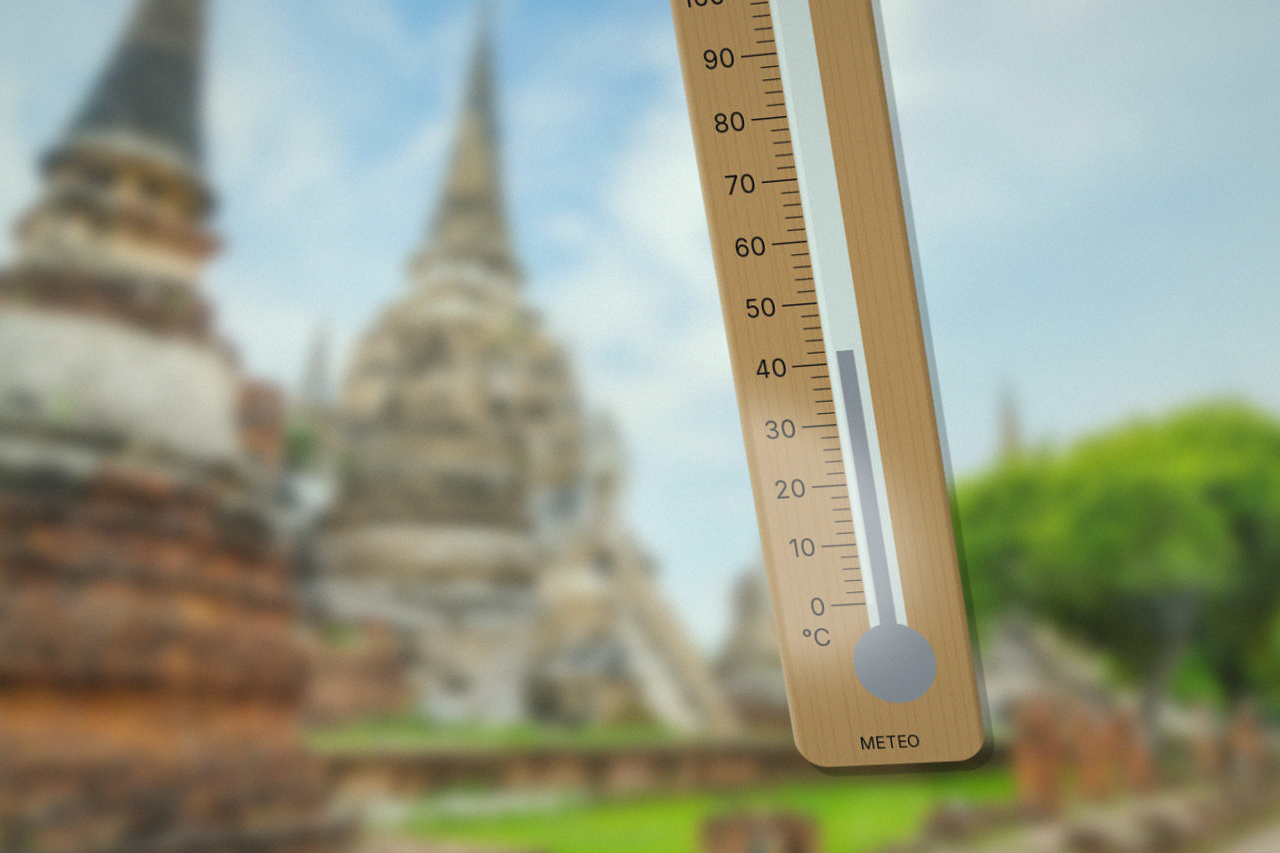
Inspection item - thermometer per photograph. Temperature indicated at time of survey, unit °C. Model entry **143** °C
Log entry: **42** °C
